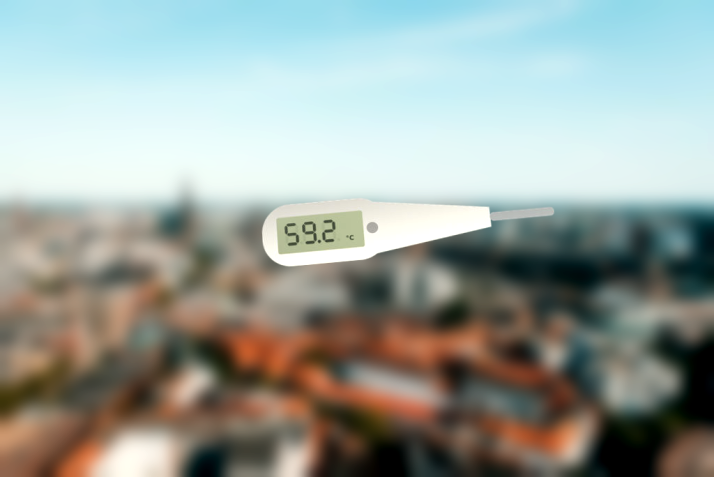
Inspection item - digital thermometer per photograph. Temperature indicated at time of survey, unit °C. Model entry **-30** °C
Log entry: **59.2** °C
